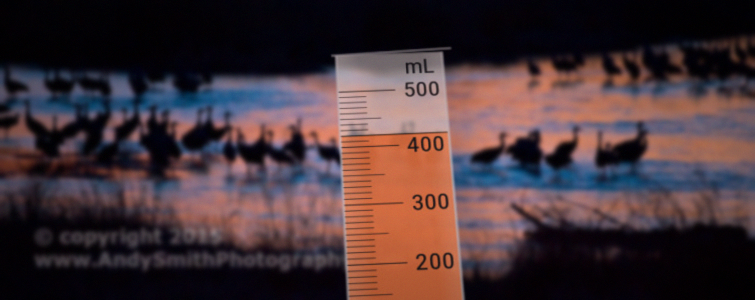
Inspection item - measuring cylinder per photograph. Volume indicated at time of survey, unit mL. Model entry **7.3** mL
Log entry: **420** mL
